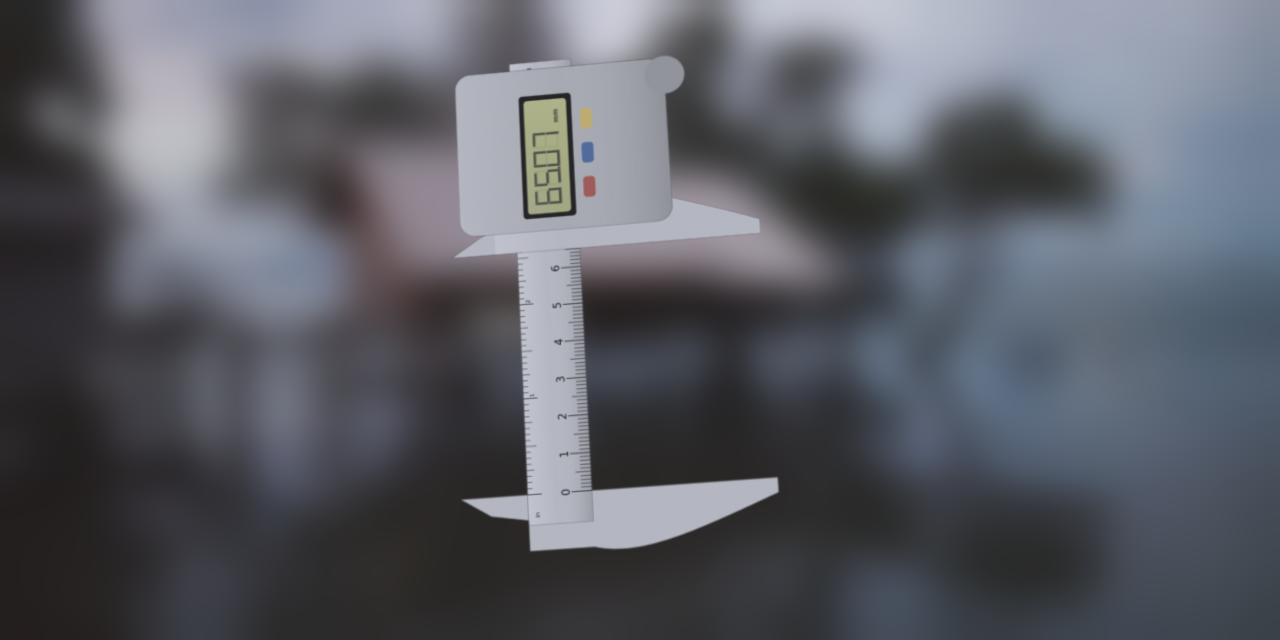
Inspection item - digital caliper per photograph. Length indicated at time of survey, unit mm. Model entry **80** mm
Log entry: **65.07** mm
